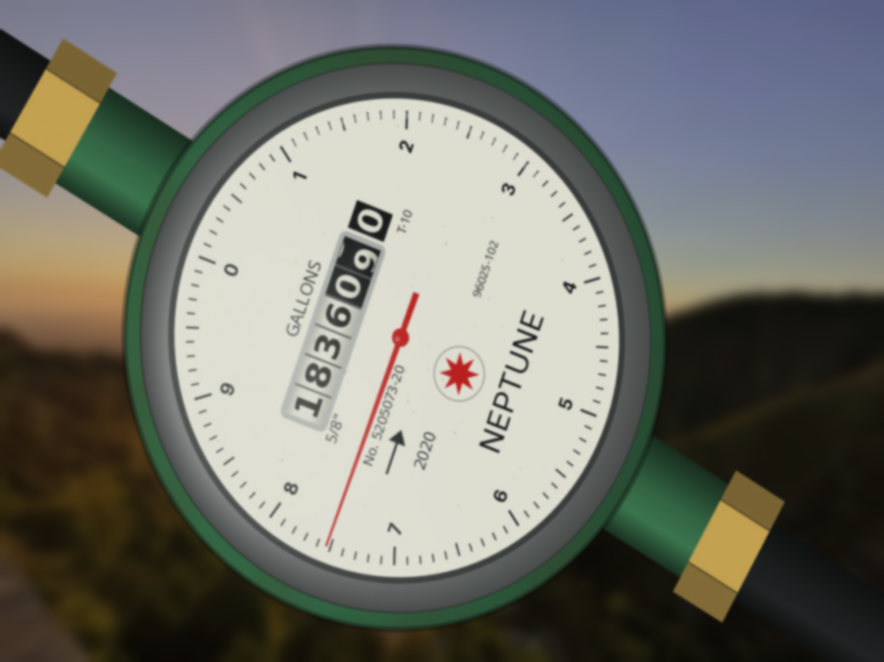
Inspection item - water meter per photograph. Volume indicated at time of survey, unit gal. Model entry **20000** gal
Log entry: **1836087.5** gal
